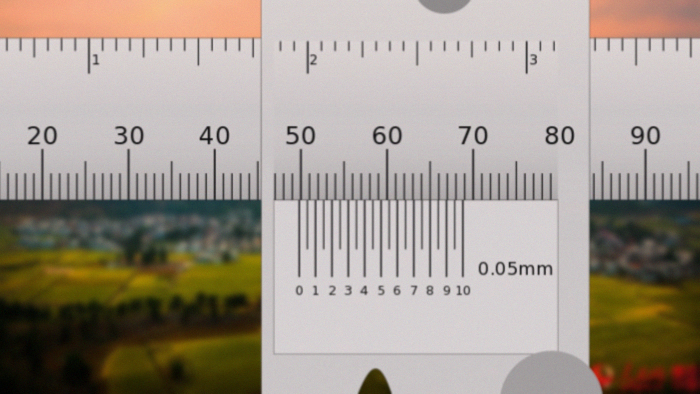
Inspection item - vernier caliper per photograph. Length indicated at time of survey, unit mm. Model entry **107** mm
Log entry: **49.8** mm
